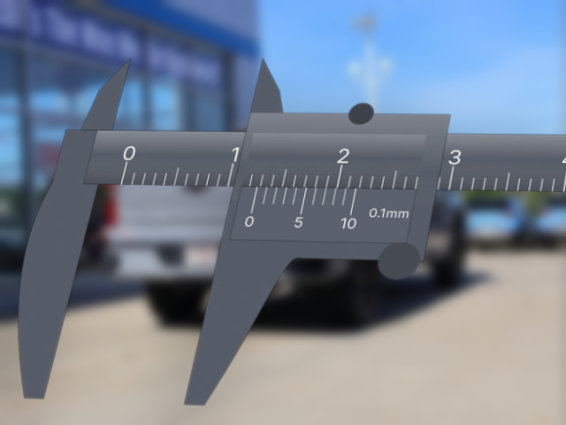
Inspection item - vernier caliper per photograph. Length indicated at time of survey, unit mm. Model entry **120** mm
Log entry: **12.7** mm
